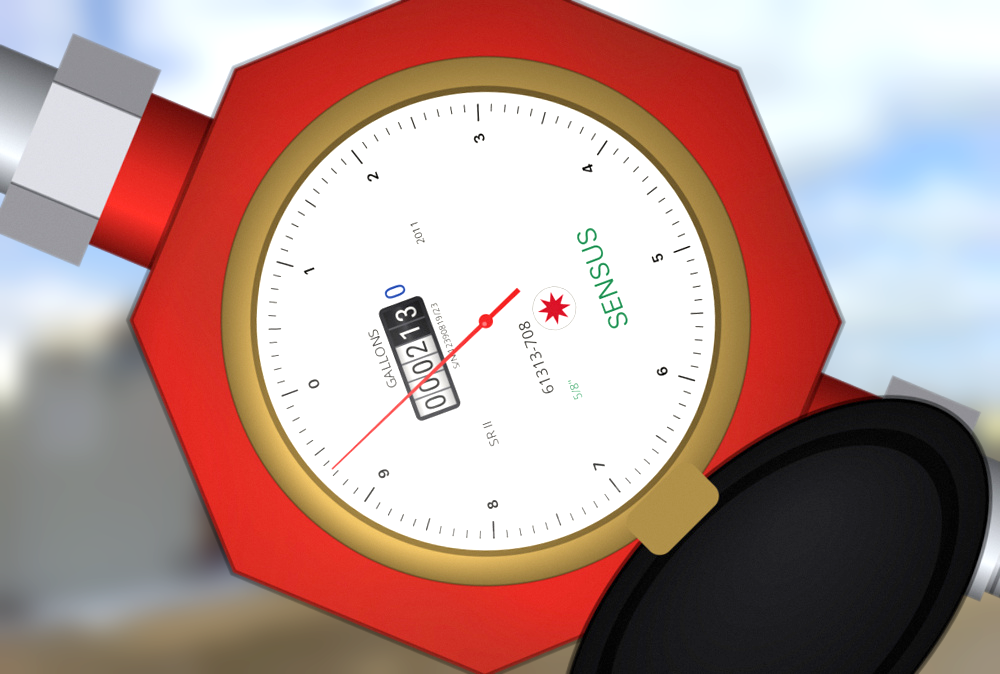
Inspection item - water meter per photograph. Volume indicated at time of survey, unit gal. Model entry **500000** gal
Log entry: **2129.3** gal
